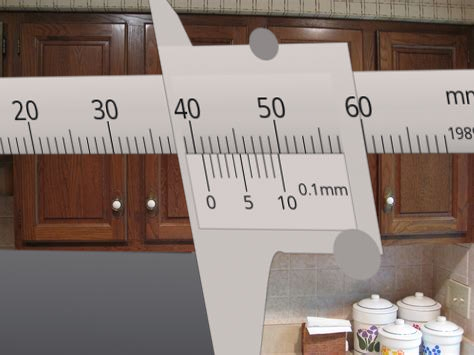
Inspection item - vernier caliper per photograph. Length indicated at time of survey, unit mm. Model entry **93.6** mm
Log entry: **40.8** mm
